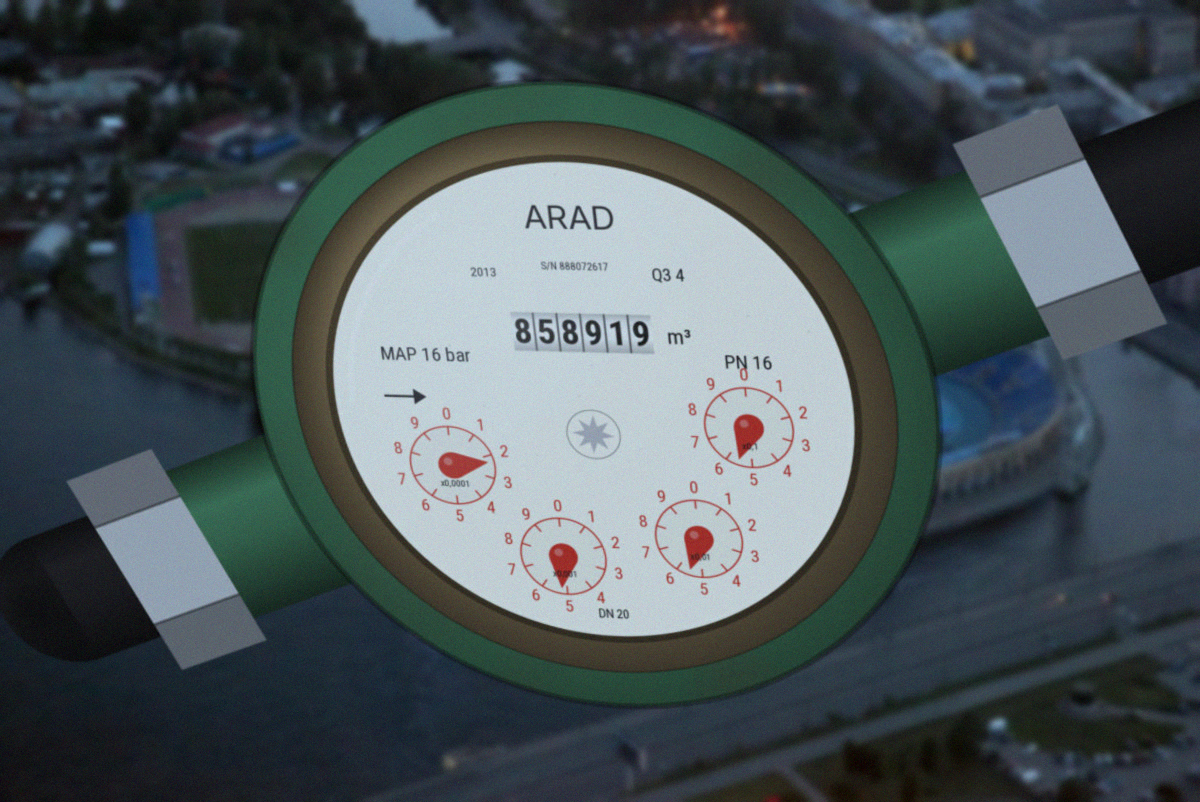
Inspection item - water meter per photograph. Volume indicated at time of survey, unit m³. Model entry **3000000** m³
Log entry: **858919.5552** m³
